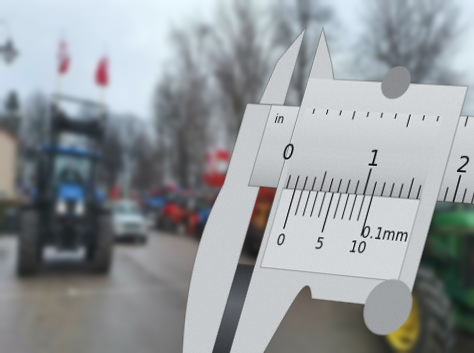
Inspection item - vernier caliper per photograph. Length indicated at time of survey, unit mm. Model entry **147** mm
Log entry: **2.0** mm
